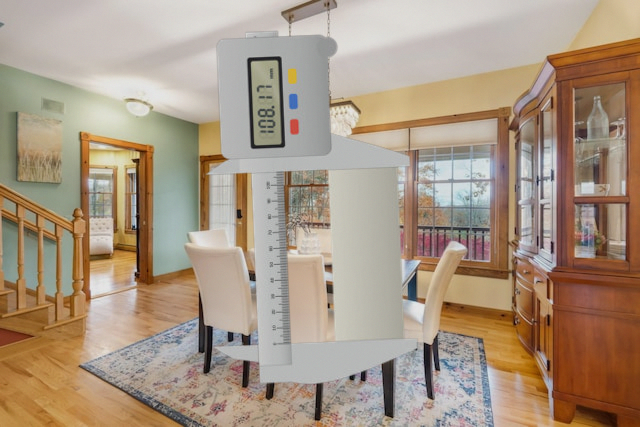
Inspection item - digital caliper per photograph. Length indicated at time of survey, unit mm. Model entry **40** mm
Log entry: **108.17** mm
